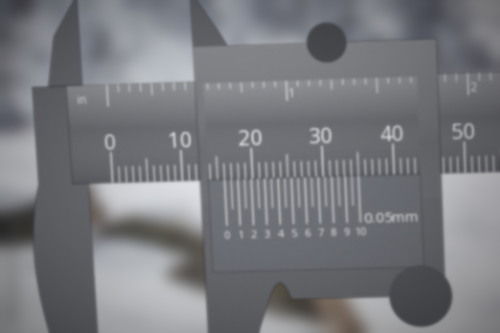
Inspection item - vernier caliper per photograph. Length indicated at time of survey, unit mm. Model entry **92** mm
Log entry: **16.0** mm
